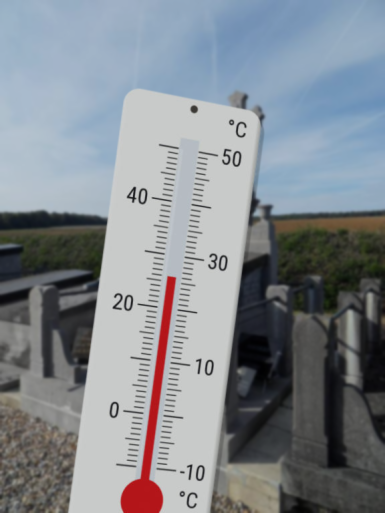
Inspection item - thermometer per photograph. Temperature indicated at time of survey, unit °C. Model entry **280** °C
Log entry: **26** °C
